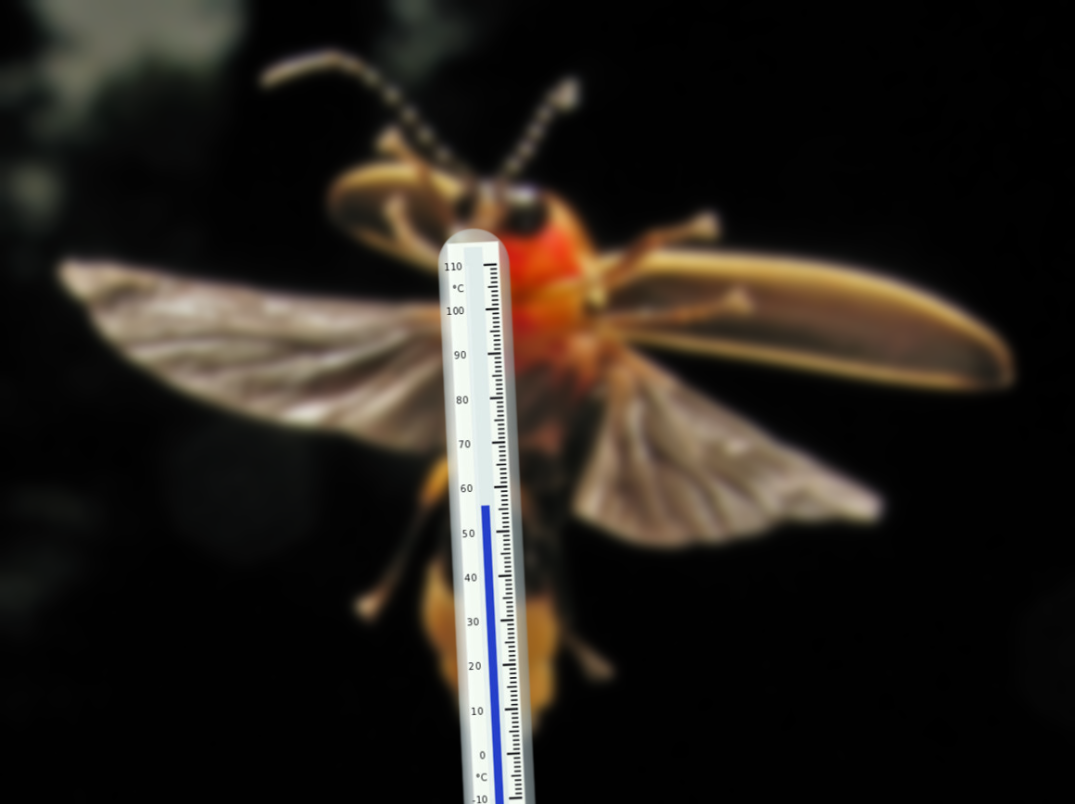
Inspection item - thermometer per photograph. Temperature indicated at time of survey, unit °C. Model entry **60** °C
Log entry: **56** °C
